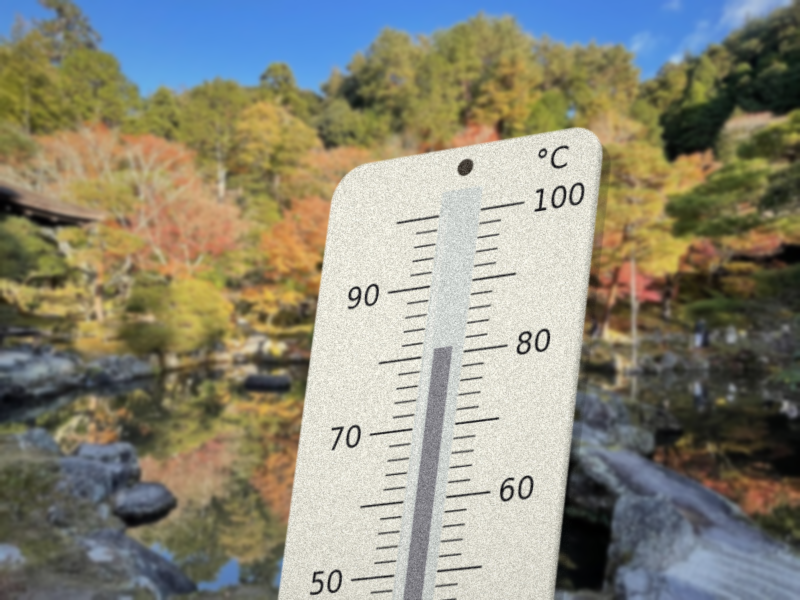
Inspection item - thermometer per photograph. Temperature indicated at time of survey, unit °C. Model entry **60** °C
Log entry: **81** °C
